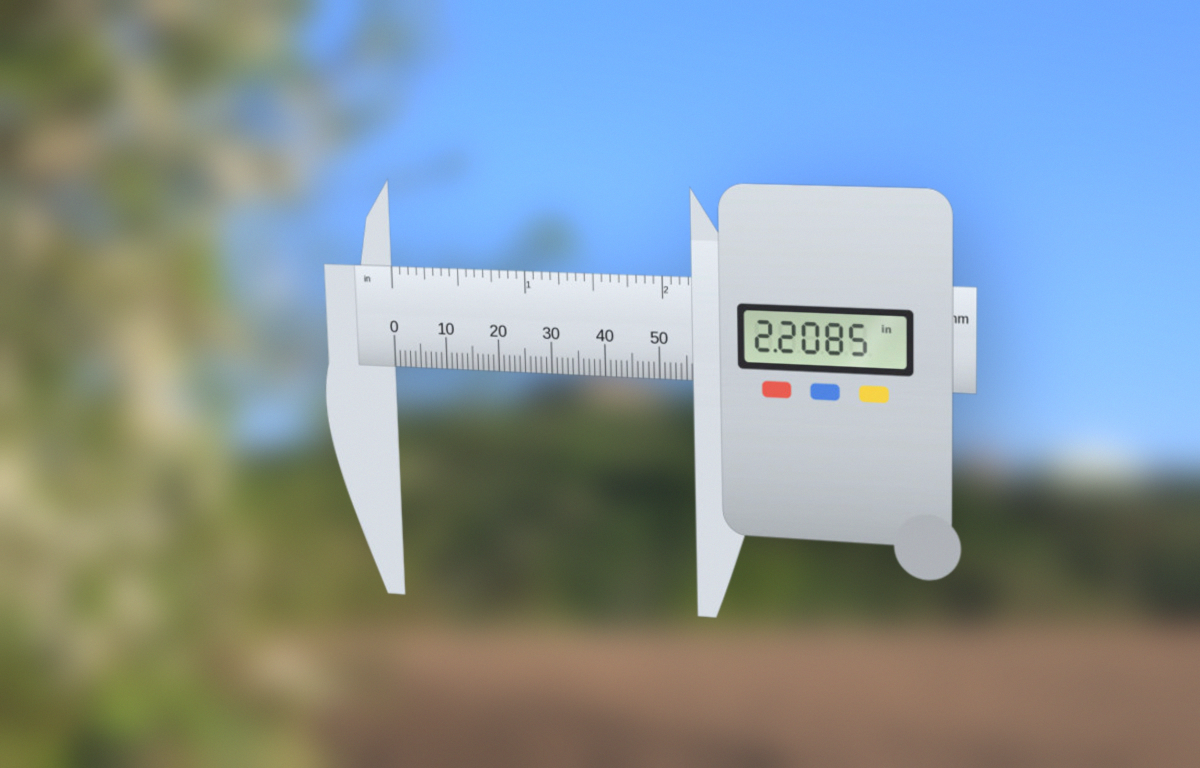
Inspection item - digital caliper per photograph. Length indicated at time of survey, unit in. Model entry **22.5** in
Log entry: **2.2085** in
